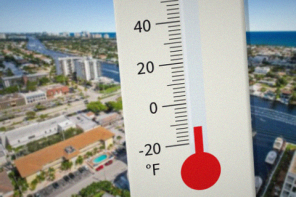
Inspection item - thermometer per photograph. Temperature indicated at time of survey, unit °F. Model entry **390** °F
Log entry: **-12** °F
